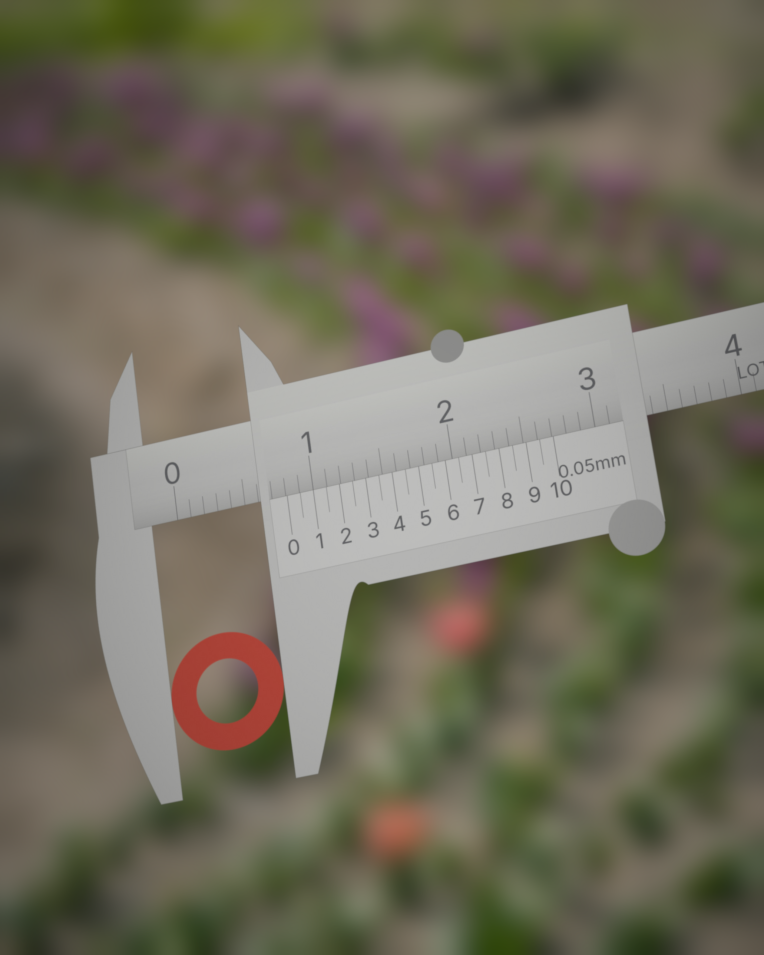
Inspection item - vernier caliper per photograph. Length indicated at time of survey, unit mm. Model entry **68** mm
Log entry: **8.1** mm
